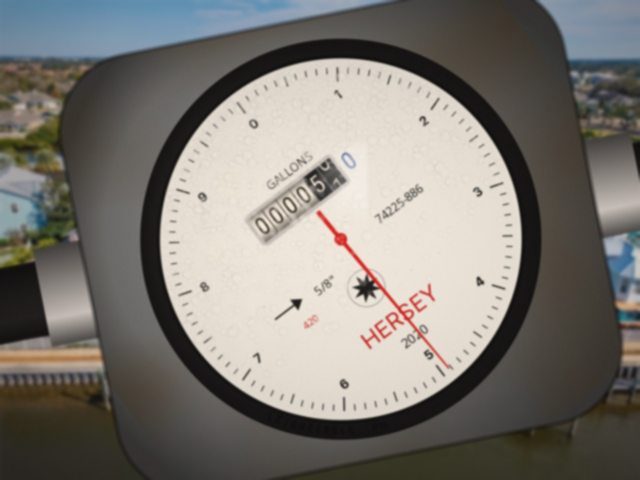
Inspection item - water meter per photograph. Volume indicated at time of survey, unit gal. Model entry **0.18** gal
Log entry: **504.9** gal
